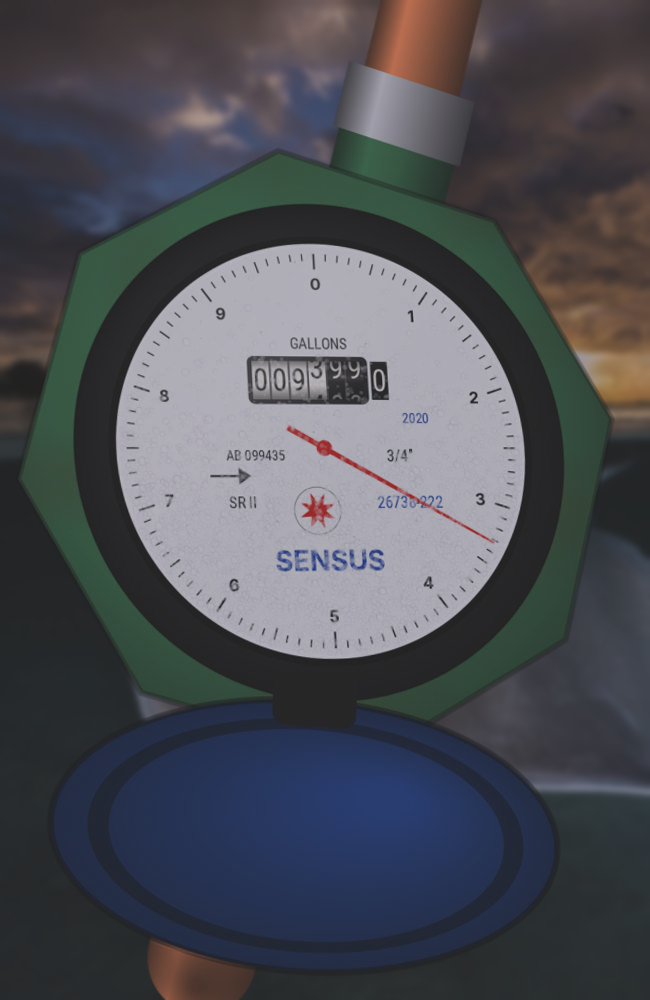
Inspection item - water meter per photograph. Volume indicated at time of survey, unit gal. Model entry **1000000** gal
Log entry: **93993.3** gal
